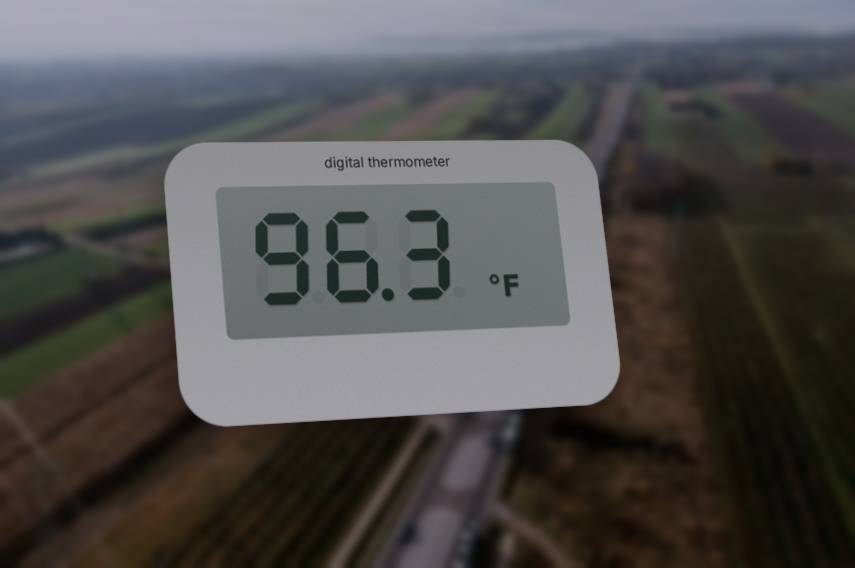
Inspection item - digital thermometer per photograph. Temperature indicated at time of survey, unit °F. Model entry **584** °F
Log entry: **96.3** °F
